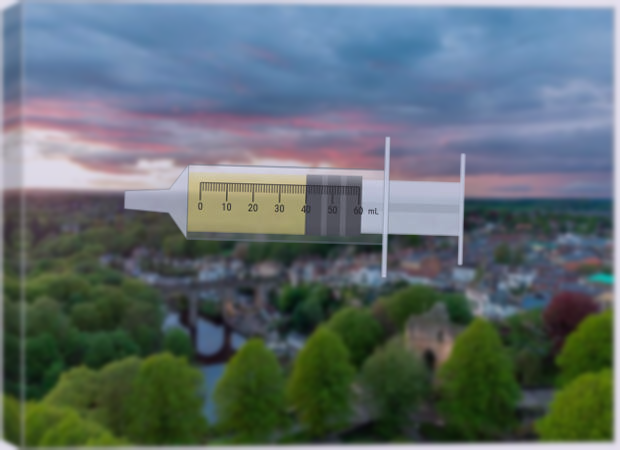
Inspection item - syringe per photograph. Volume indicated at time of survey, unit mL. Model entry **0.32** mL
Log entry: **40** mL
